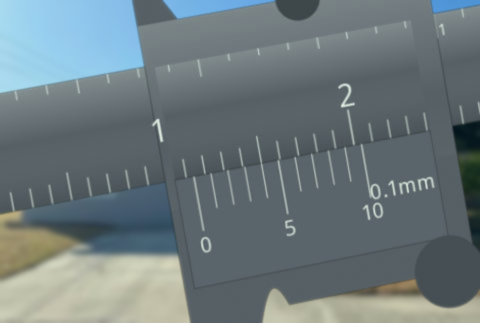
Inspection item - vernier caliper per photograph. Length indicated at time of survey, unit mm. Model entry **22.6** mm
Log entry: **11.4** mm
